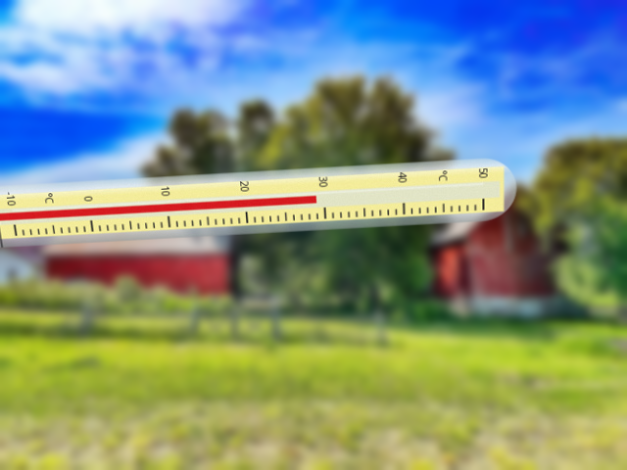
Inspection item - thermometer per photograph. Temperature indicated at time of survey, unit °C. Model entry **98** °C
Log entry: **29** °C
